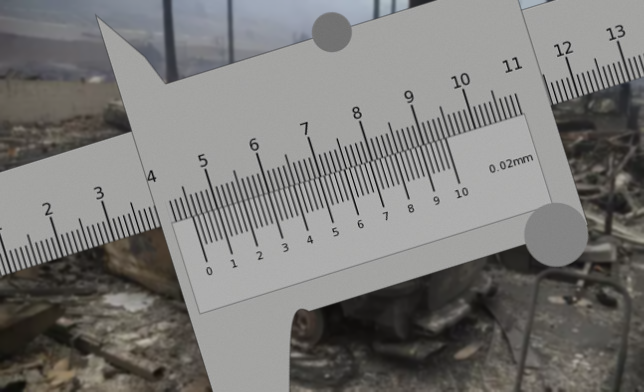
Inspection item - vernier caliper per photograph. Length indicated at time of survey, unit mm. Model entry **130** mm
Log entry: **45.2** mm
